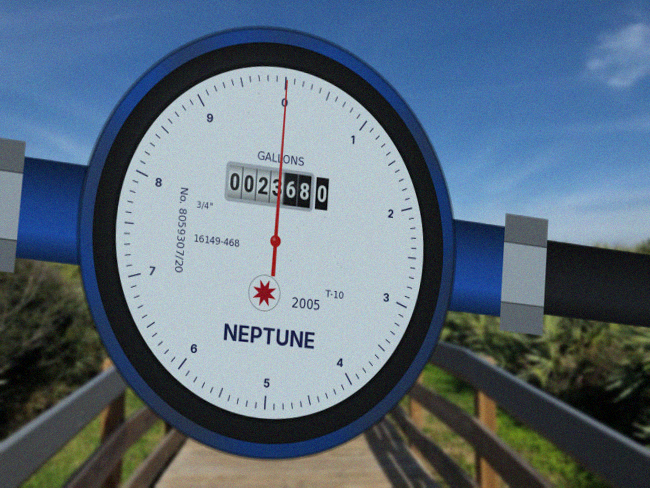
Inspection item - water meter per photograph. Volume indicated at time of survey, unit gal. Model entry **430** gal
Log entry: **23680.0** gal
